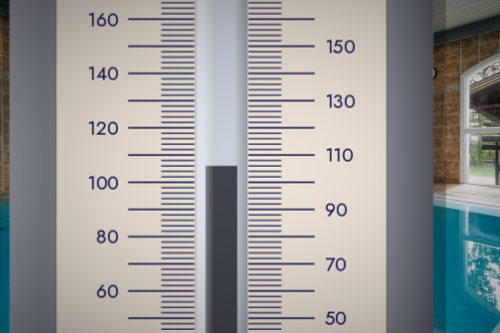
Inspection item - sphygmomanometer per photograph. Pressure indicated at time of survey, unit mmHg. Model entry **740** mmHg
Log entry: **106** mmHg
